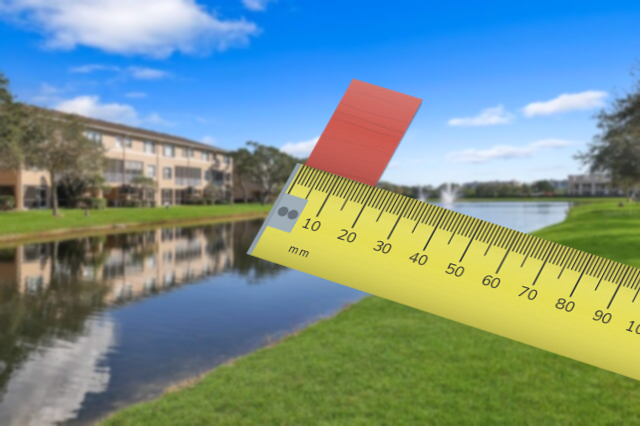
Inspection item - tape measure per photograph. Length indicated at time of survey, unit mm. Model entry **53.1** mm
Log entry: **20** mm
